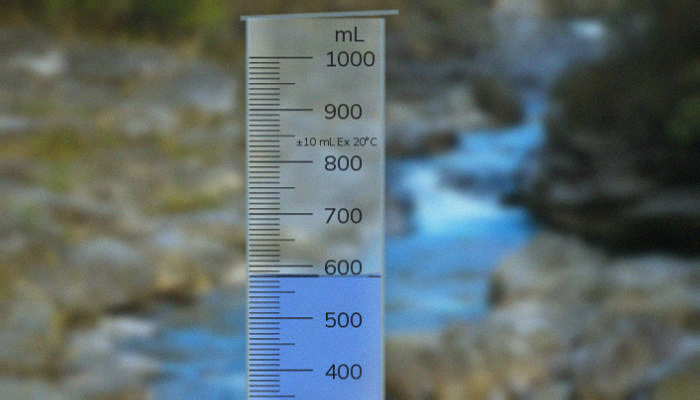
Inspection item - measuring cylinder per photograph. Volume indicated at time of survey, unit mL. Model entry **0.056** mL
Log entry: **580** mL
